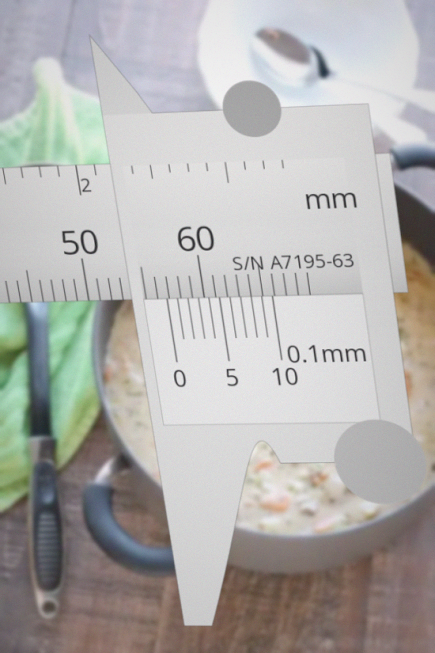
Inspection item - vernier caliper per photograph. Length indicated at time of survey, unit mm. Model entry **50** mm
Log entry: **56.8** mm
